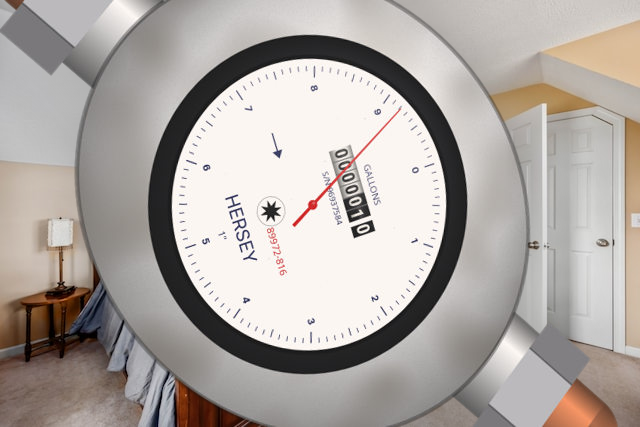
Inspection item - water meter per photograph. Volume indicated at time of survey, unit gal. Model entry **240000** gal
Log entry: **9.2** gal
